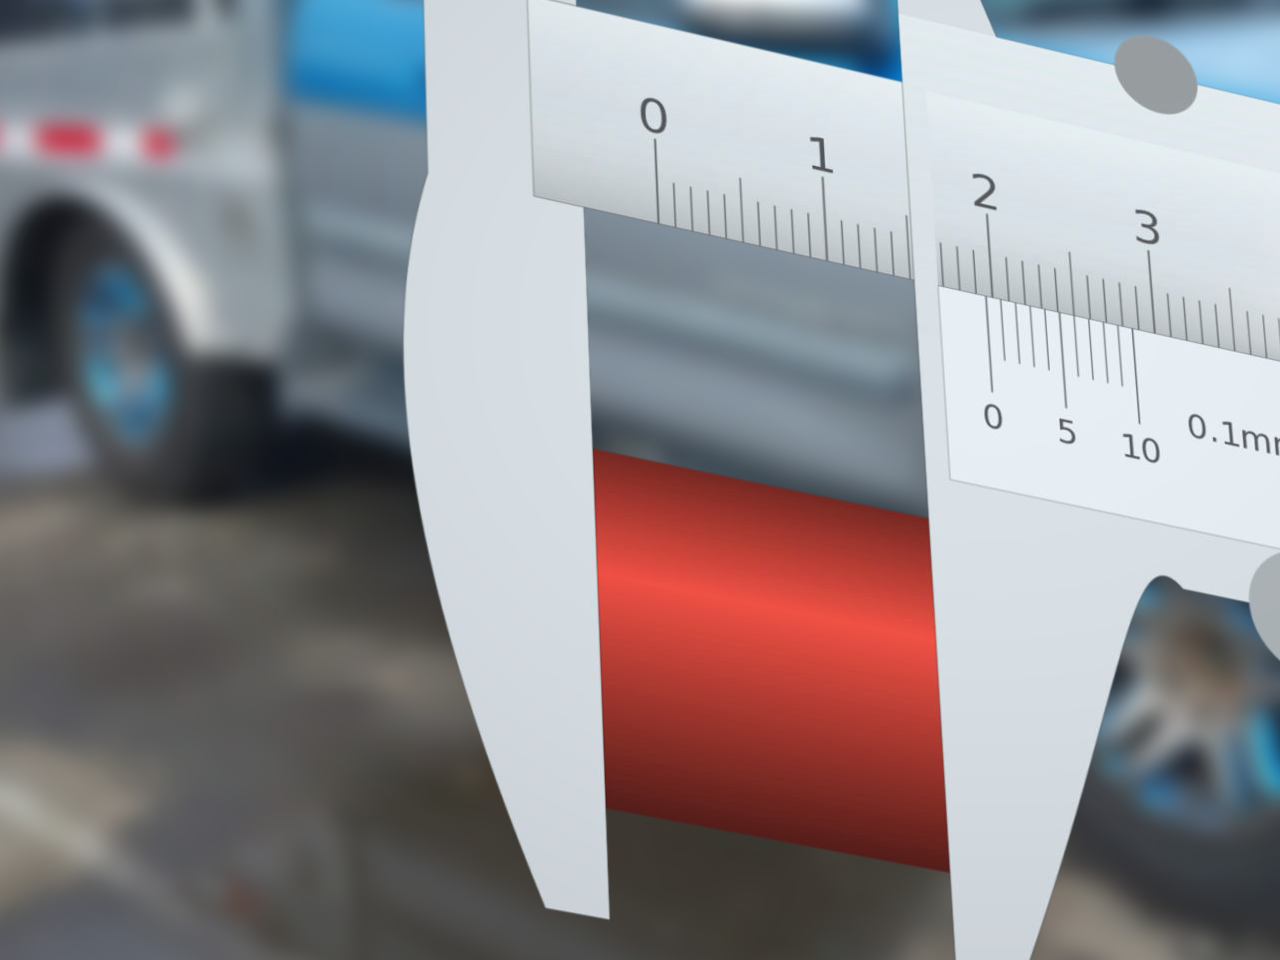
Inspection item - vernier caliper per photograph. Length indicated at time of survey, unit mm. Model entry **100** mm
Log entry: **19.6** mm
